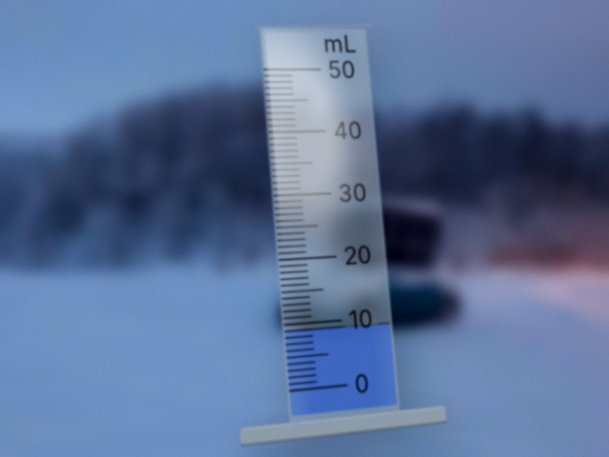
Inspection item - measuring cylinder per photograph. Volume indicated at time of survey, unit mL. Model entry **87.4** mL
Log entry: **9** mL
